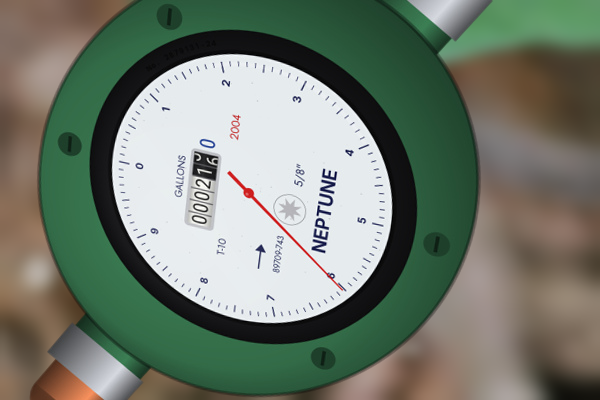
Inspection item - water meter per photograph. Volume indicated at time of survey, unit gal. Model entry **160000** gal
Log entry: **2156.0** gal
